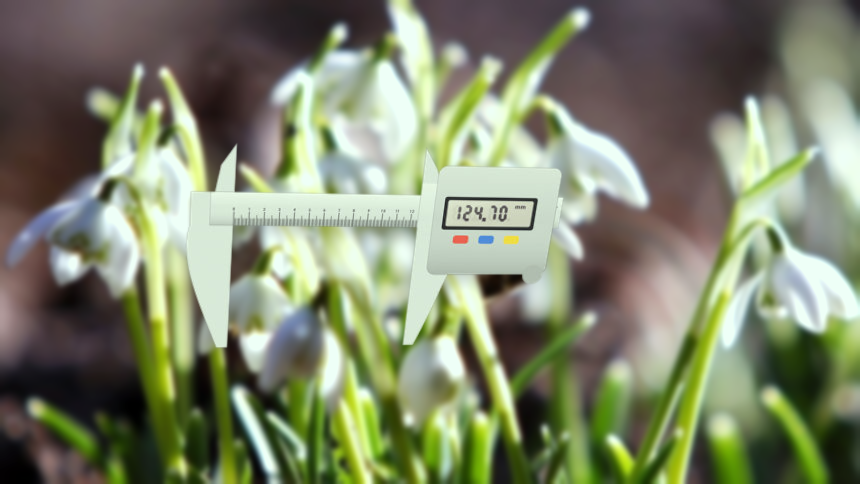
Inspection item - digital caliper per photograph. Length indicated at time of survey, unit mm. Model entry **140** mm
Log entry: **124.70** mm
